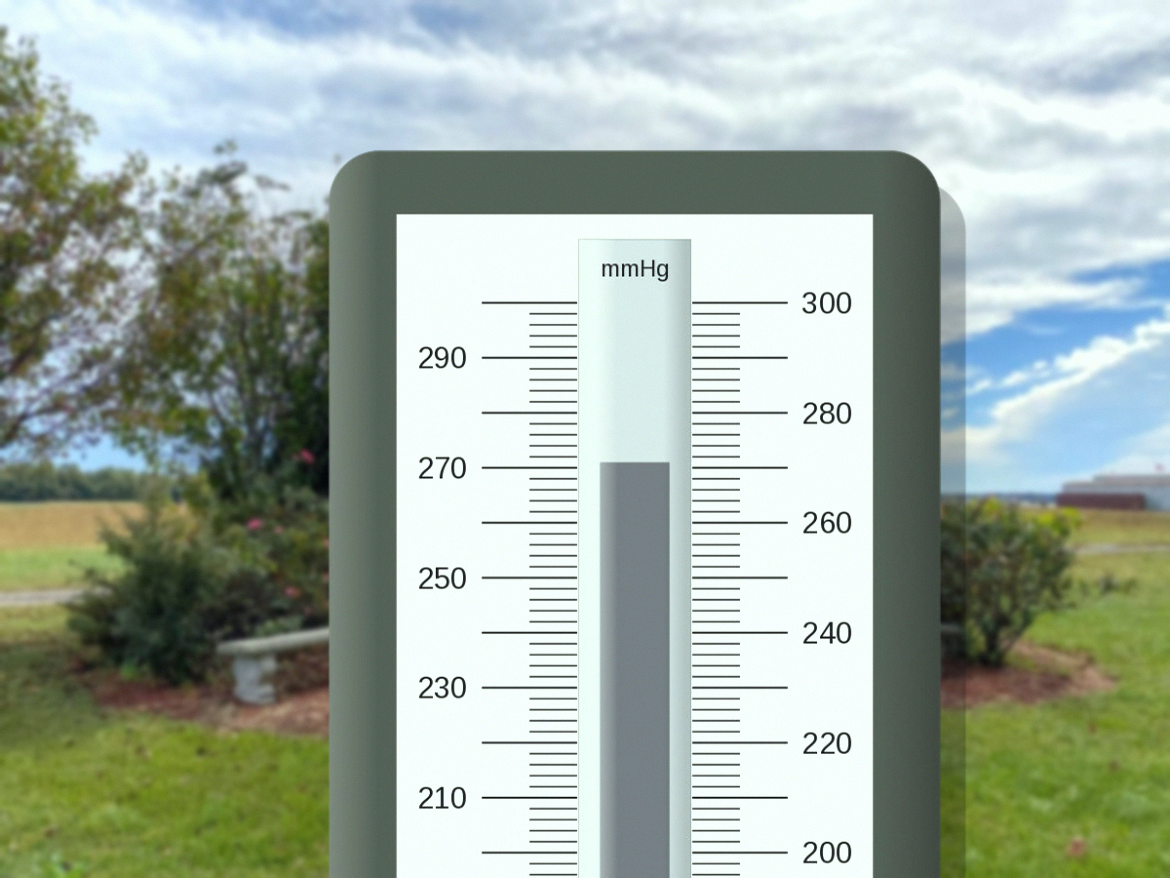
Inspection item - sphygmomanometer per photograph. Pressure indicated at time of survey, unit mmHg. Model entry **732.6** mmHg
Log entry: **271** mmHg
